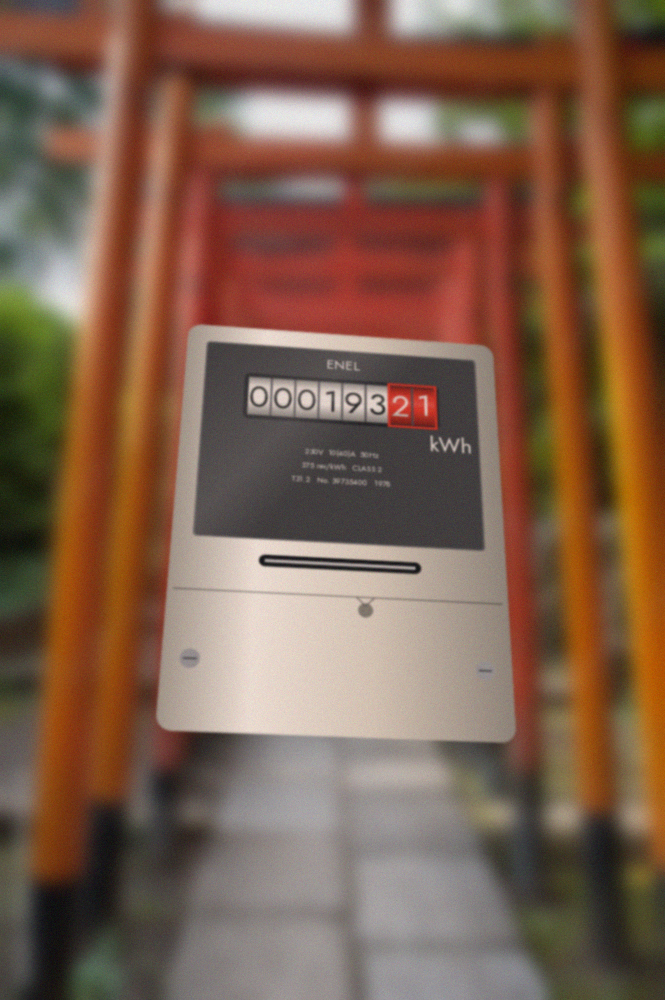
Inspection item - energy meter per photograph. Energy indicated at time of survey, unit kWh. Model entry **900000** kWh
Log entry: **193.21** kWh
